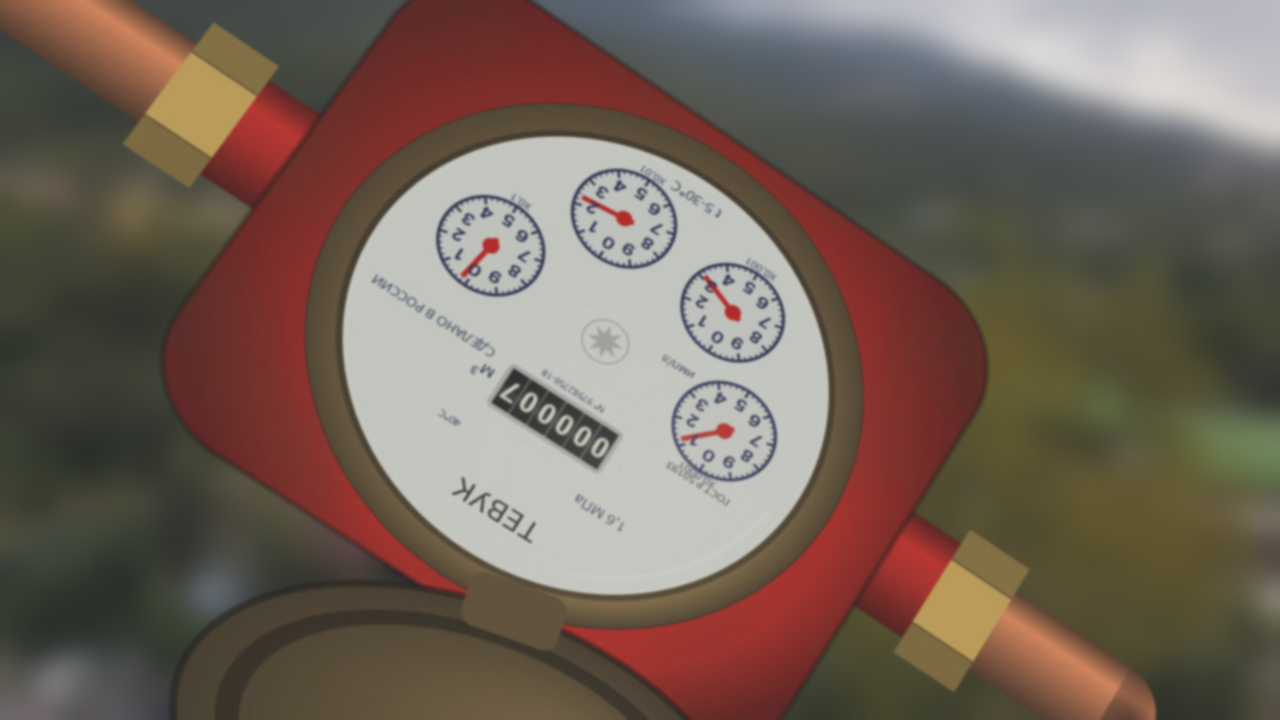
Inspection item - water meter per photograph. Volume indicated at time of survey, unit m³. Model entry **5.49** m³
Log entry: **7.0231** m³
